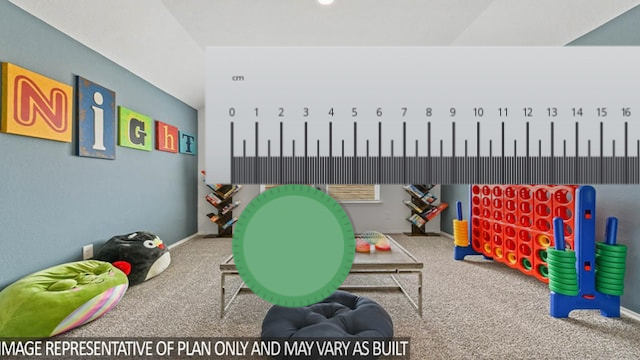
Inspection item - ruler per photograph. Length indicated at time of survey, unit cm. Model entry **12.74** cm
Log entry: **5** cm
